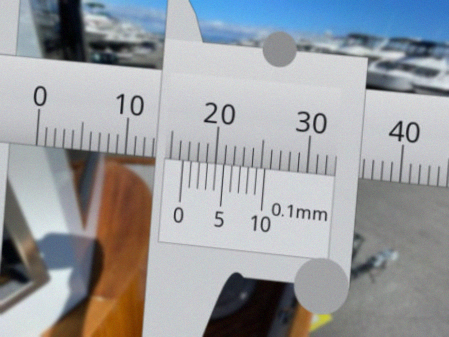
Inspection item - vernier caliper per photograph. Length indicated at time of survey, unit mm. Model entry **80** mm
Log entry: **16.4** mm
